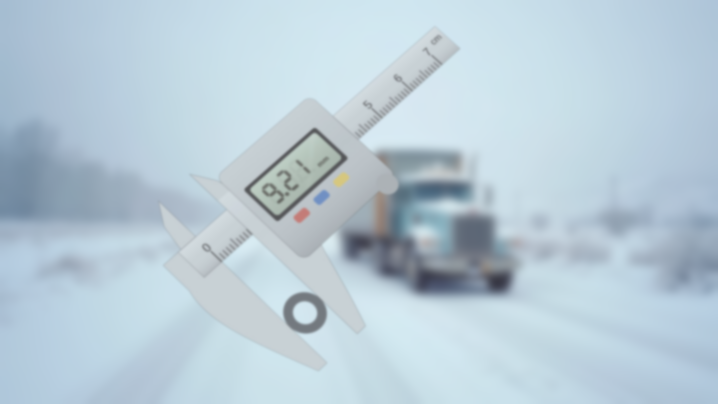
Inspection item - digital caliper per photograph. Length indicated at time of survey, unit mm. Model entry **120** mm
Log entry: **9.21** mm
